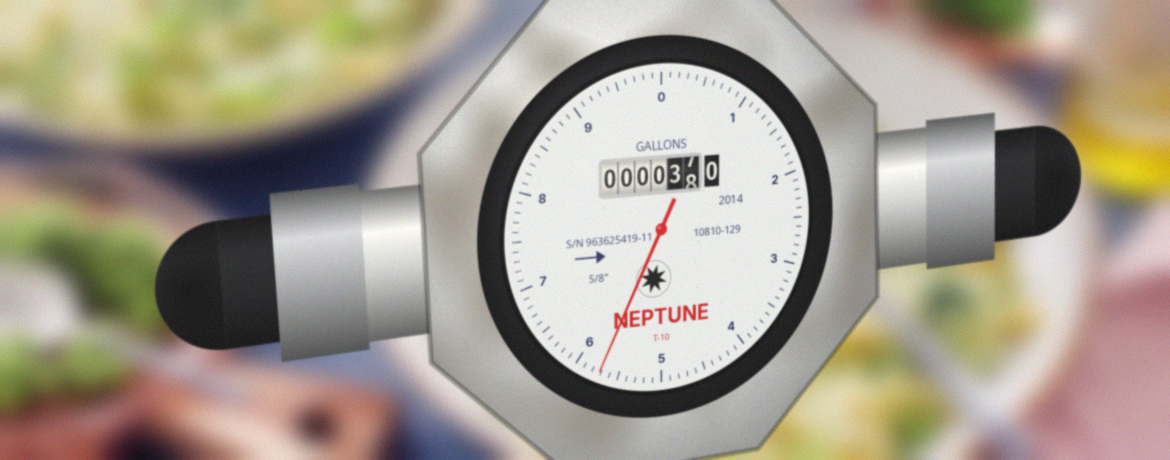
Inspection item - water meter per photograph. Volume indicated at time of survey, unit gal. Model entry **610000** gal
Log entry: **375.7** gal
